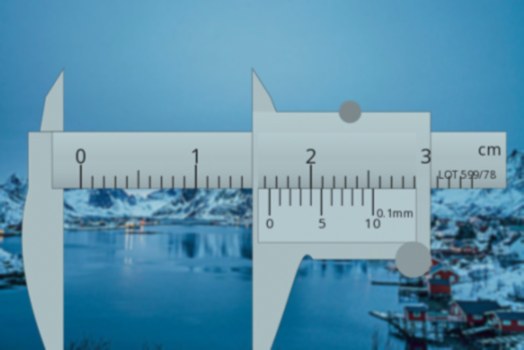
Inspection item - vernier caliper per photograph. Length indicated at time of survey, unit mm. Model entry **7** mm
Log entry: **16.4** mm
